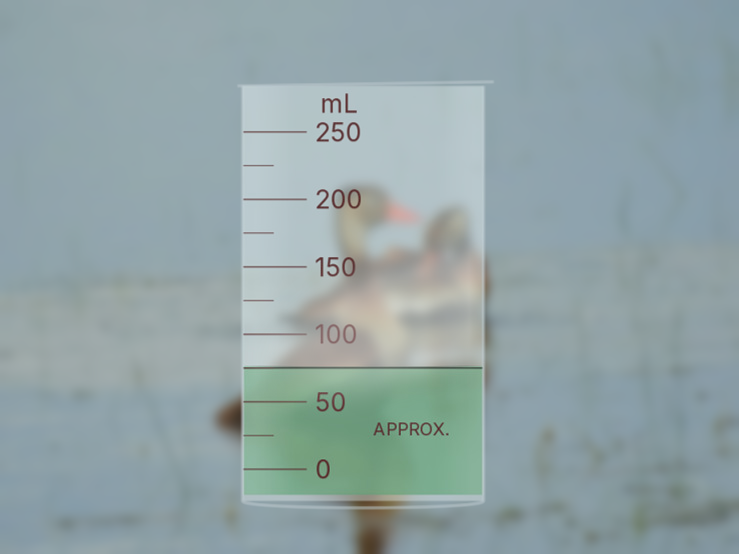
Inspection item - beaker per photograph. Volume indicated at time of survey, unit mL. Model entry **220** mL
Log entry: **75** mL
